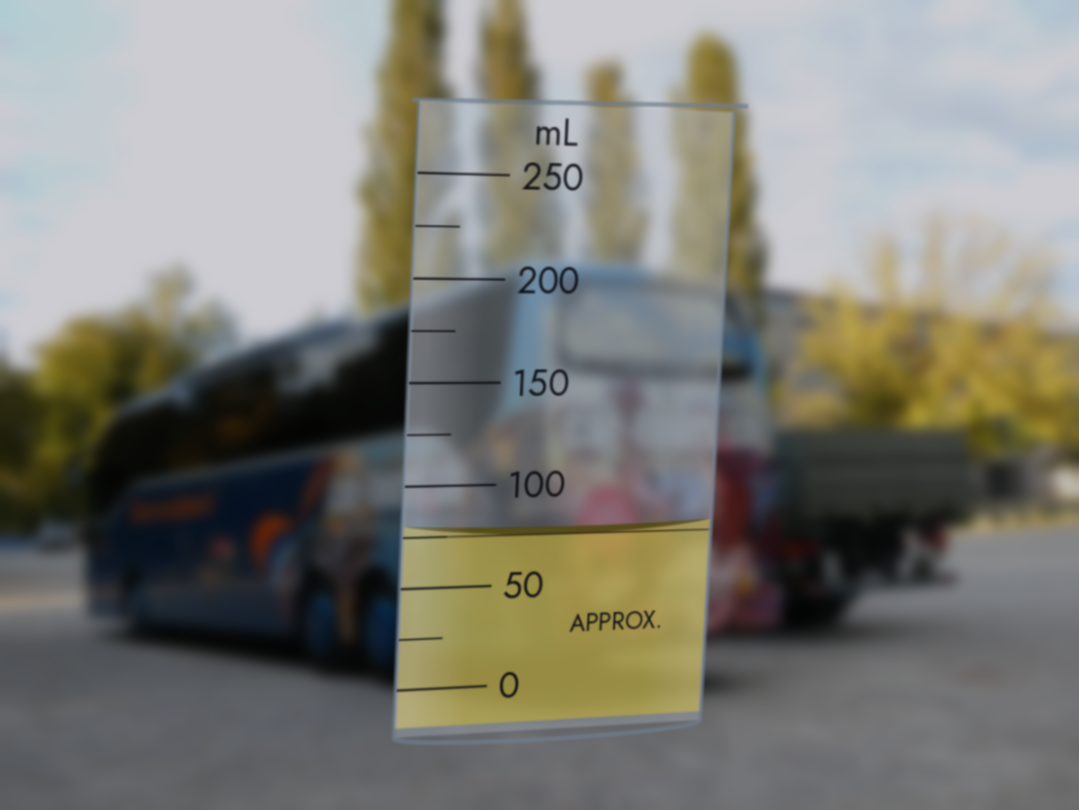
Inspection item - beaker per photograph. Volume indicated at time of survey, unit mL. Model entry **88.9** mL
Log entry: **75** mL
